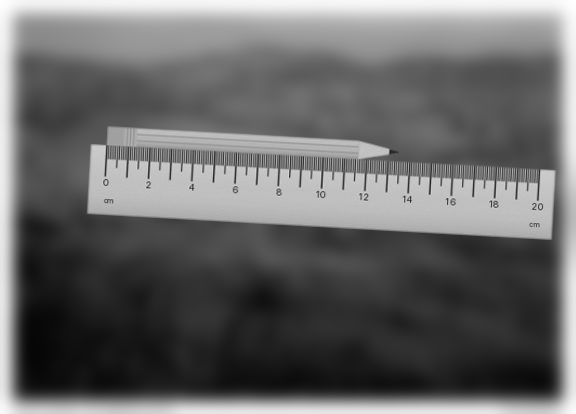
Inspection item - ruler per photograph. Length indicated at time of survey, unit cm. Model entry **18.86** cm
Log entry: **13.5** cm
